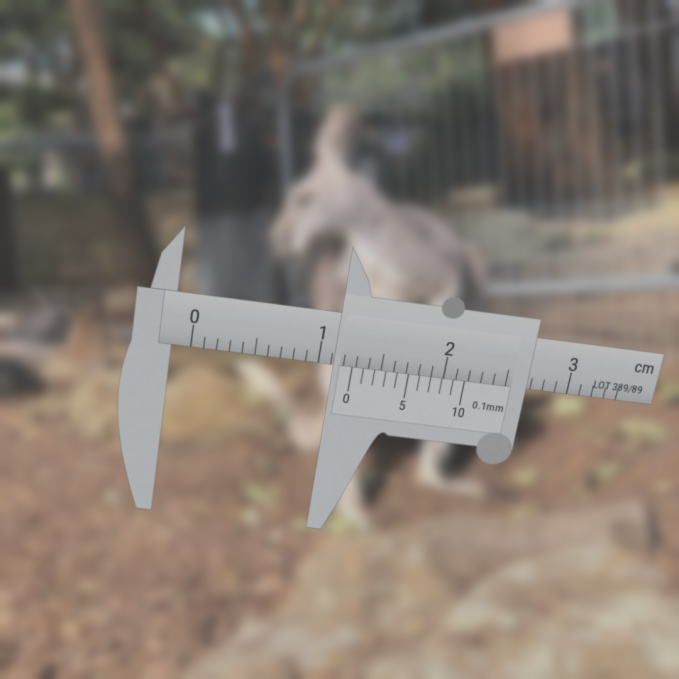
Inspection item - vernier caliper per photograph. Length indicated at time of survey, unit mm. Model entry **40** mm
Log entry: **12.7** mm
